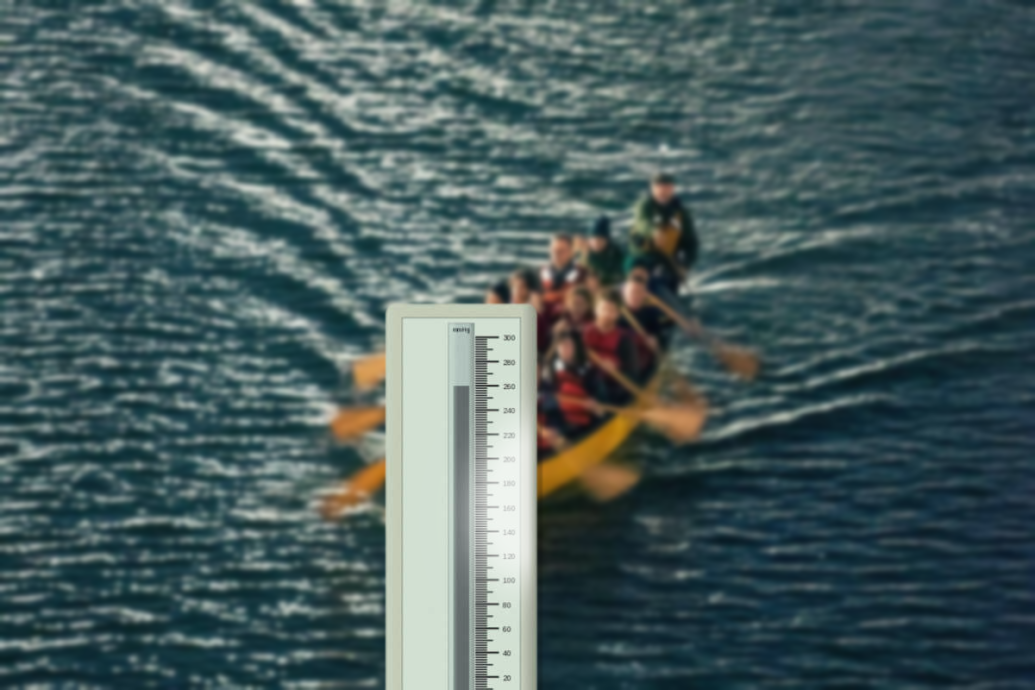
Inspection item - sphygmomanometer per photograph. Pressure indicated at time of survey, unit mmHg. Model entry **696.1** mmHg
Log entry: **260** mmHg
